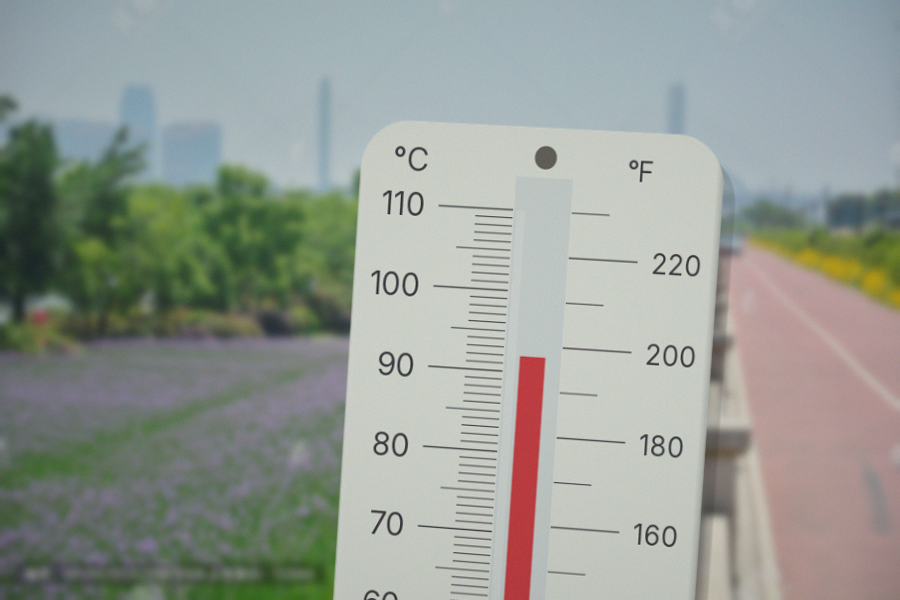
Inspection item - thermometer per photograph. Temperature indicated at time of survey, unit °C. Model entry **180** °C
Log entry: **92** °C
